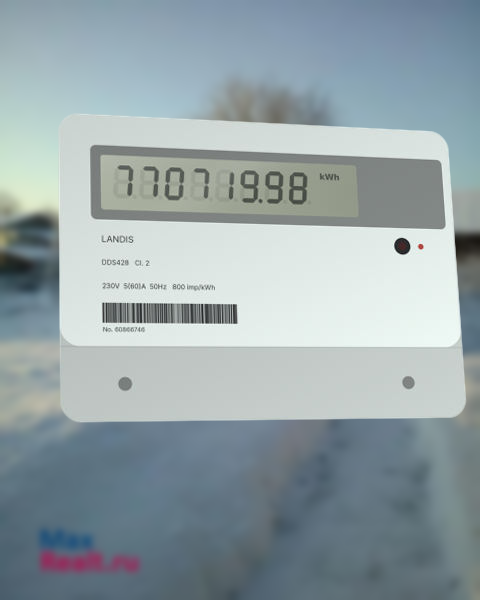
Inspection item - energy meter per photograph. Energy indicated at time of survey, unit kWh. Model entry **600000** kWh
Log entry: **770719.98** kWh
